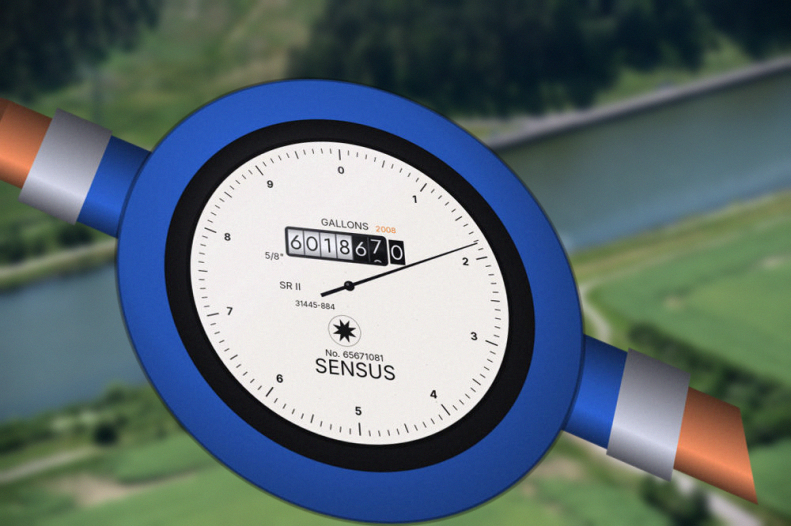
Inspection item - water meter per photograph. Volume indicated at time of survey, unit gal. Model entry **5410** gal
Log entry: **6018671.8** gal
